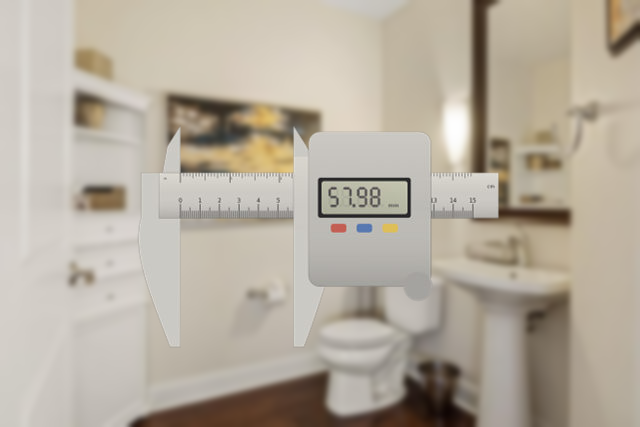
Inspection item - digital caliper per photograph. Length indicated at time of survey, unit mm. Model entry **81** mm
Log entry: **57.98** mm
